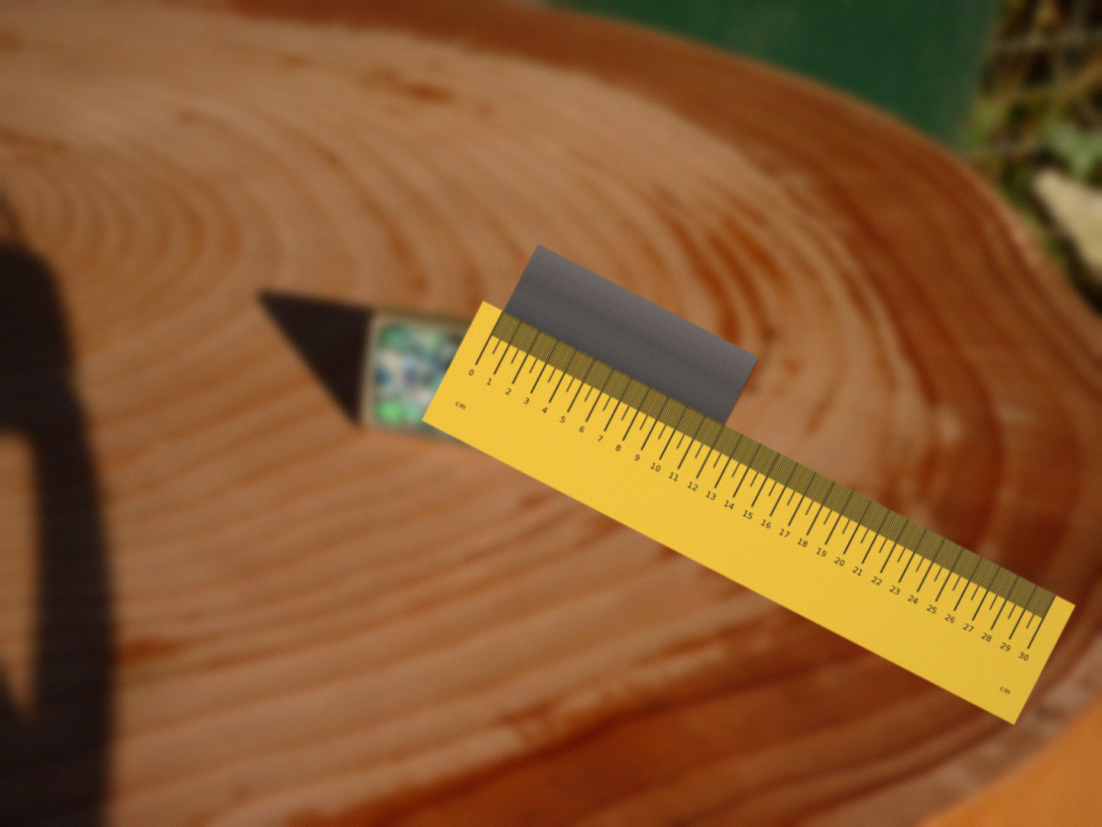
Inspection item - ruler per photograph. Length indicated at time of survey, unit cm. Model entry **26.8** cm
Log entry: **12** cm
